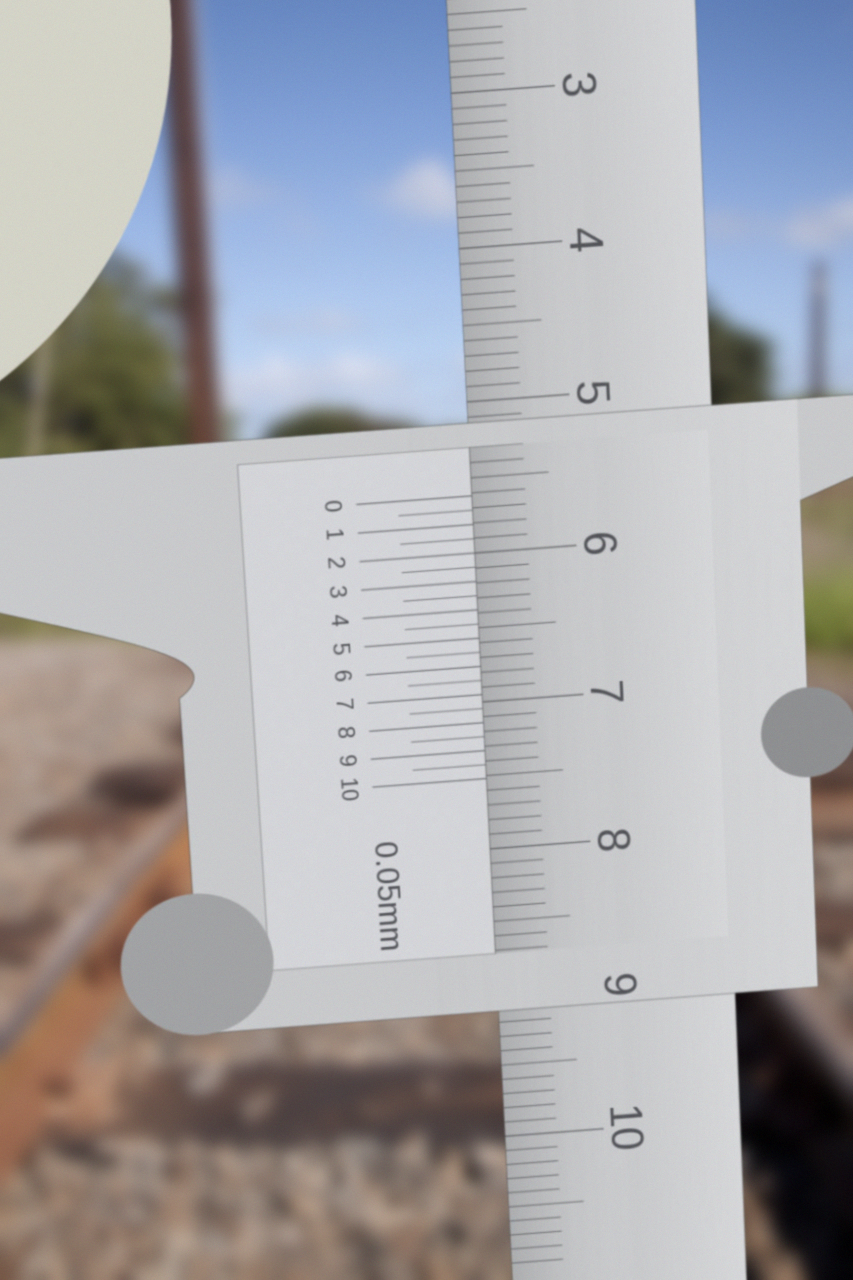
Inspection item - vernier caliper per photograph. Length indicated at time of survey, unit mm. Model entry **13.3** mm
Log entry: **56.2** mm
